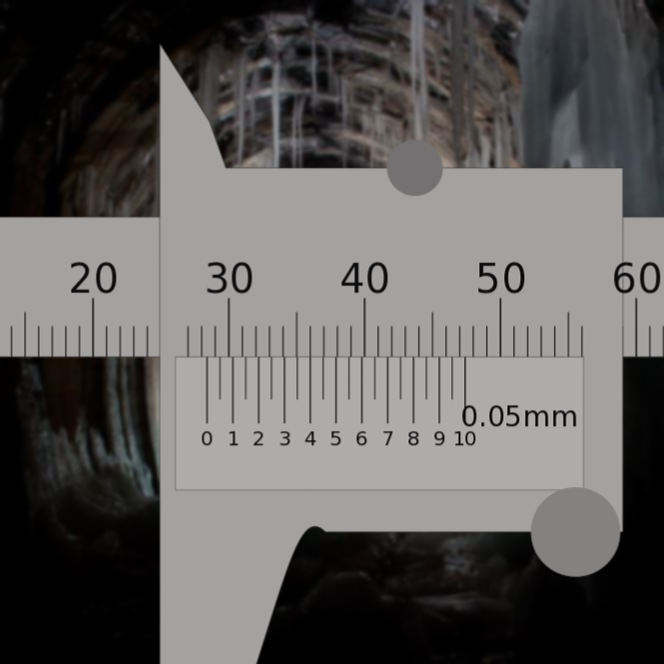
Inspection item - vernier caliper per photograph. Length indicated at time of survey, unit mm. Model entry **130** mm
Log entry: **28.4** mm
